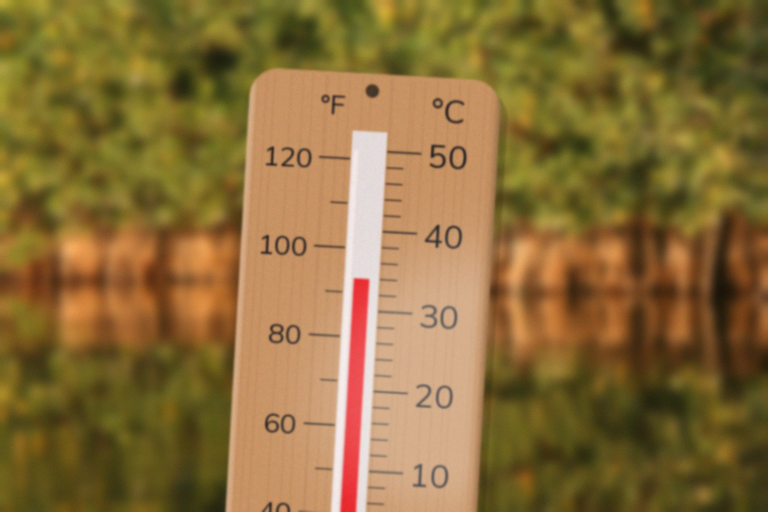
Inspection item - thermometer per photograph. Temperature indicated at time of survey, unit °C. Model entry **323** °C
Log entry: **34** °C
